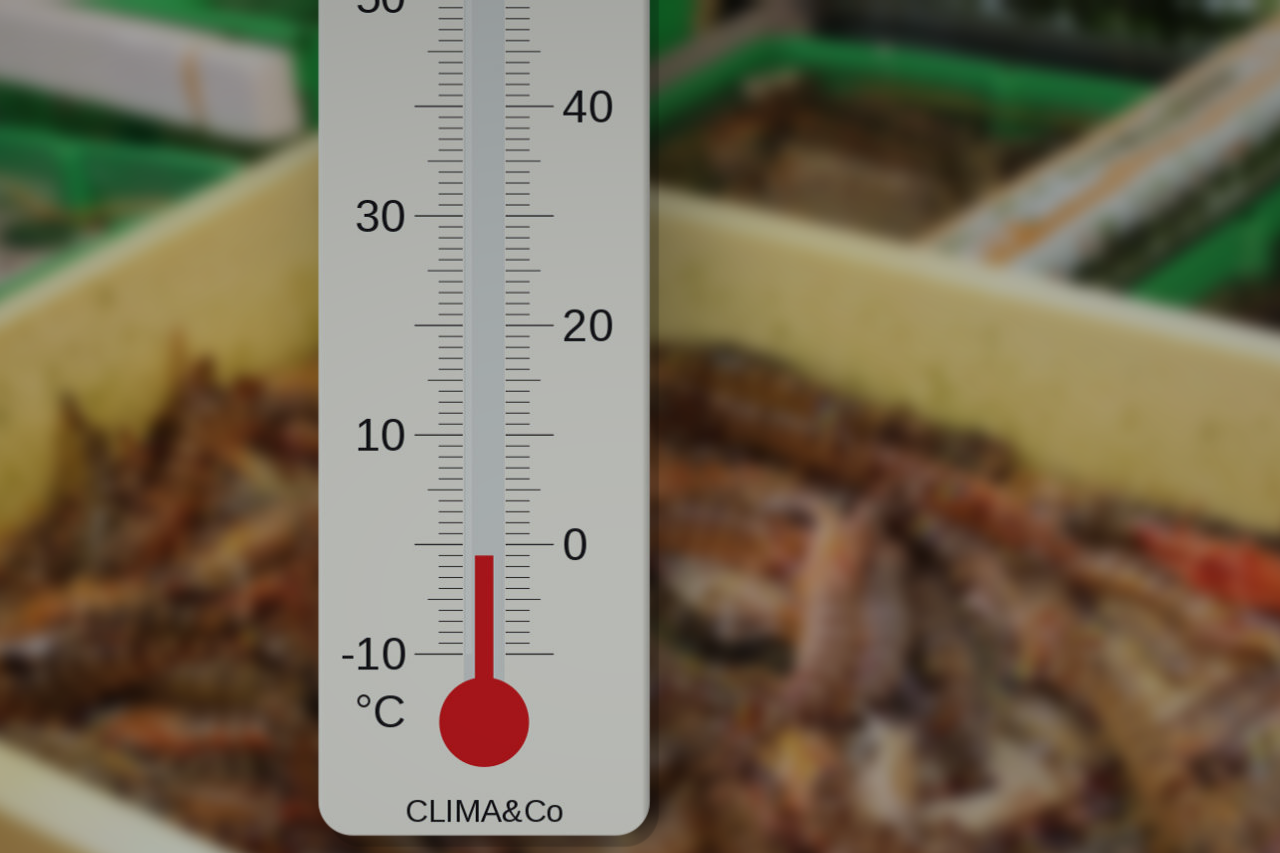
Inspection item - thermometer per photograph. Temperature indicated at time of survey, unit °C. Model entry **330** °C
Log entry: **-1** °C
